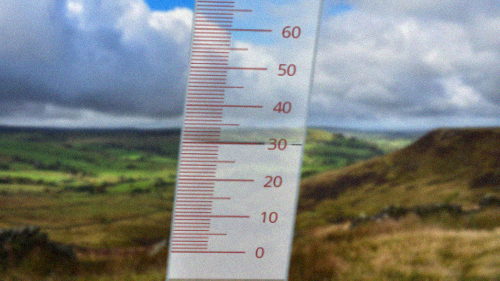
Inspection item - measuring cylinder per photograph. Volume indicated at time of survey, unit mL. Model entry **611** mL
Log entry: **30** mL
